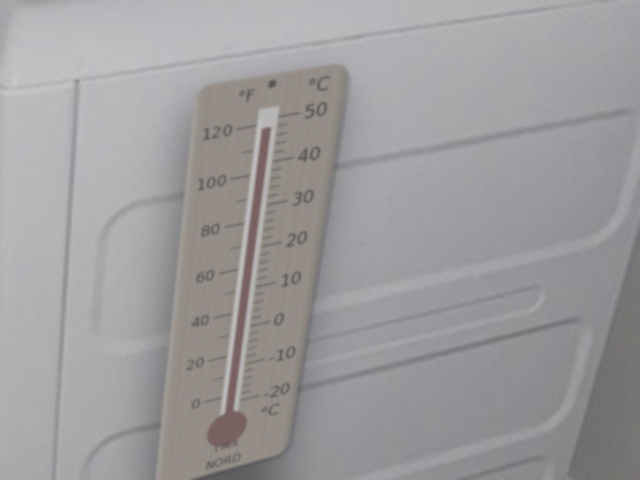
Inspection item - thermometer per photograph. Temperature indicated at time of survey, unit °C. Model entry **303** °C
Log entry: **48** °C
